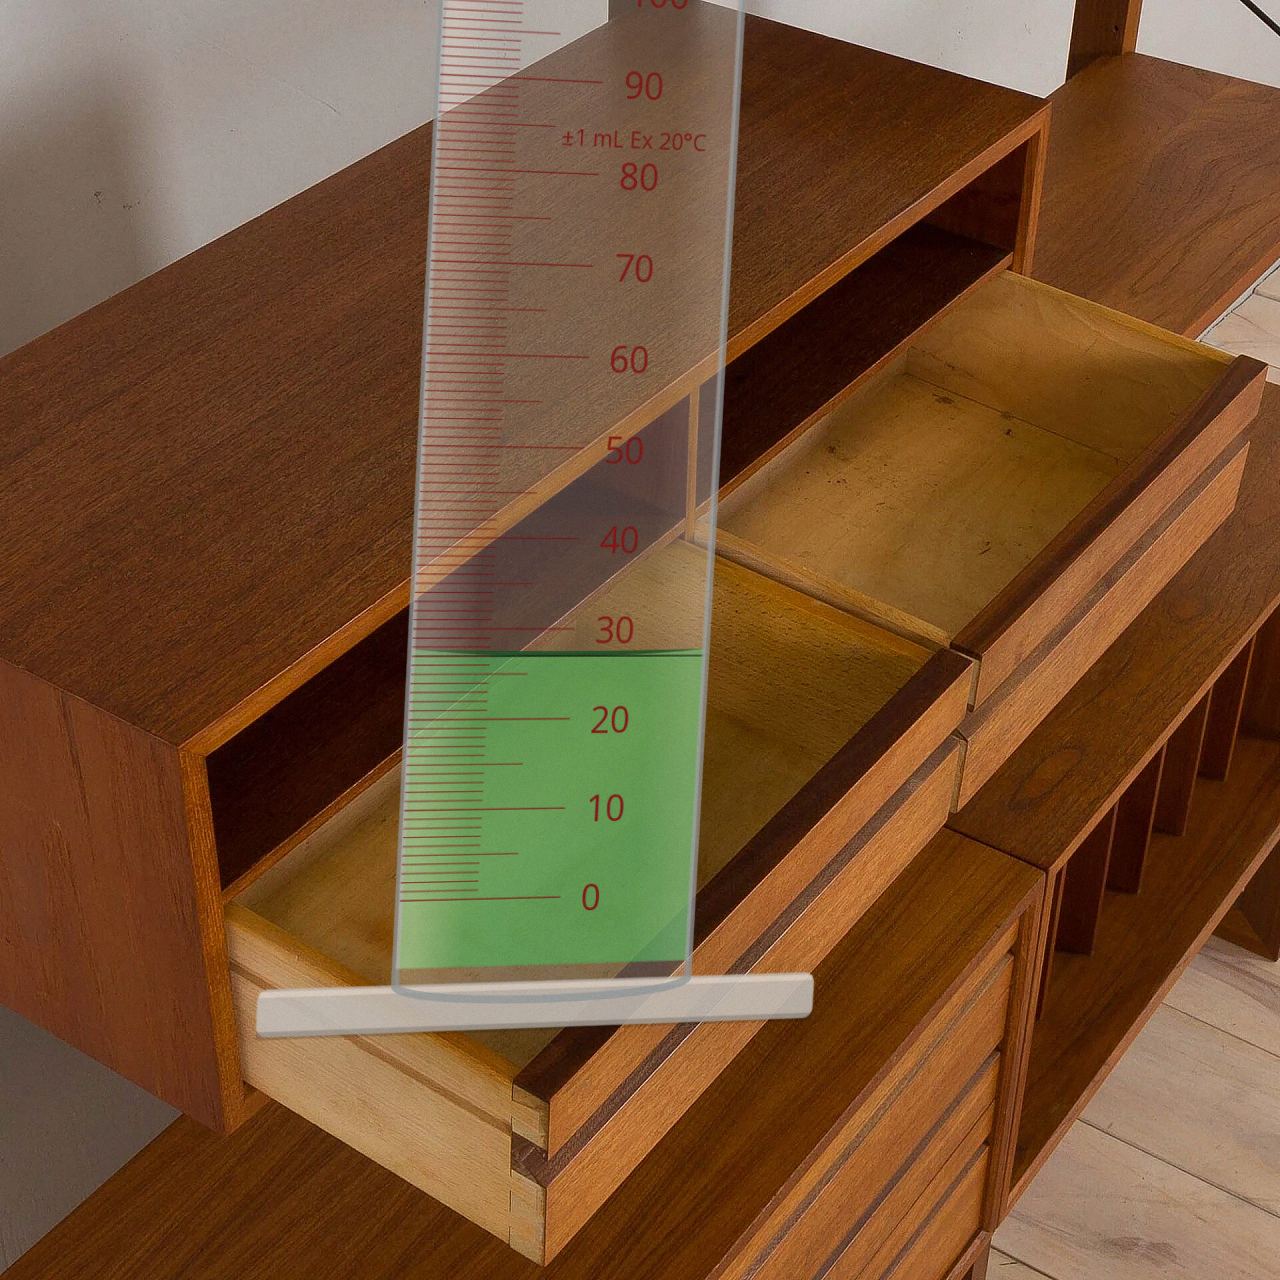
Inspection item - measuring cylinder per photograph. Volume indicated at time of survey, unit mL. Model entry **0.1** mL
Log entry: **27** mL
